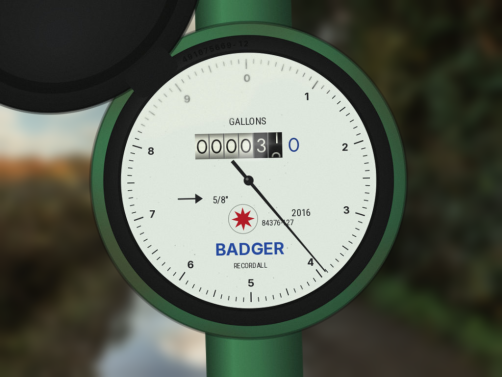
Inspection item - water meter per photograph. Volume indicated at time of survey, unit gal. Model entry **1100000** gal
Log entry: **313.9** gal
